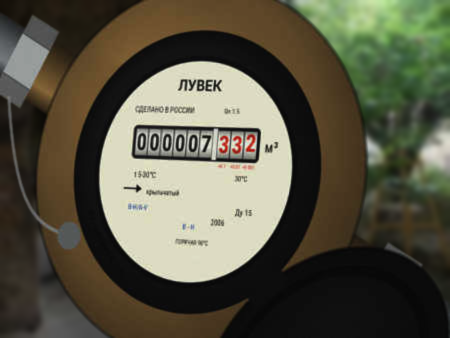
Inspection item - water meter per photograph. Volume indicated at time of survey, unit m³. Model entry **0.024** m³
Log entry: **7.332** m³
